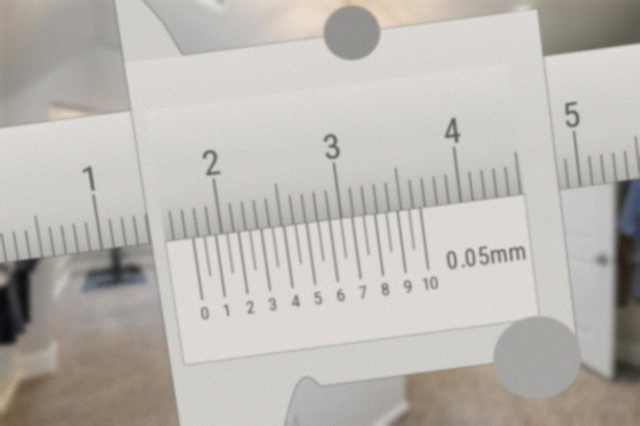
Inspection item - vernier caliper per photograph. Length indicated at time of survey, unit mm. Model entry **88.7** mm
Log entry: **17.6** mm
